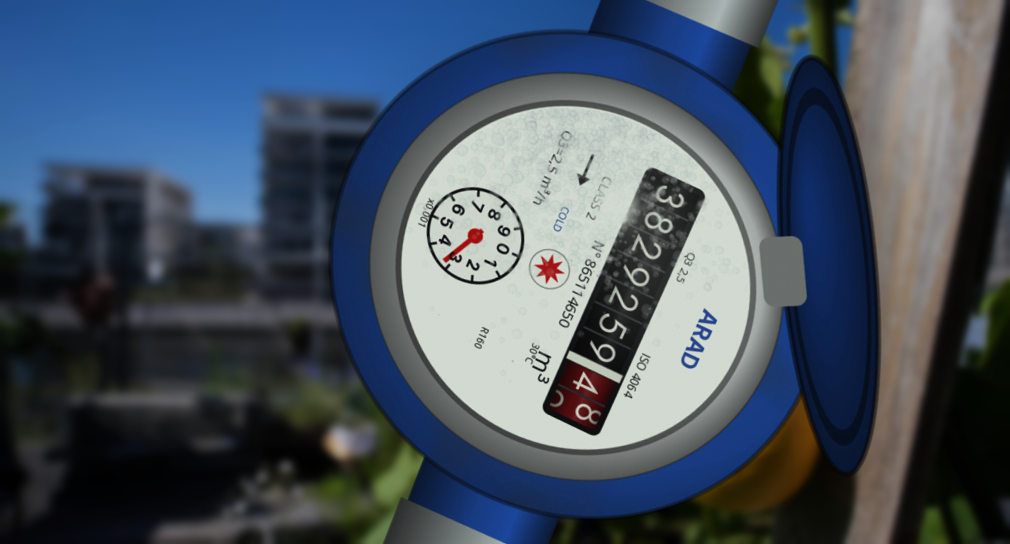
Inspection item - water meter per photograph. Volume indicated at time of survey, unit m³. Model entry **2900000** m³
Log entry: **3829259.483** m³
